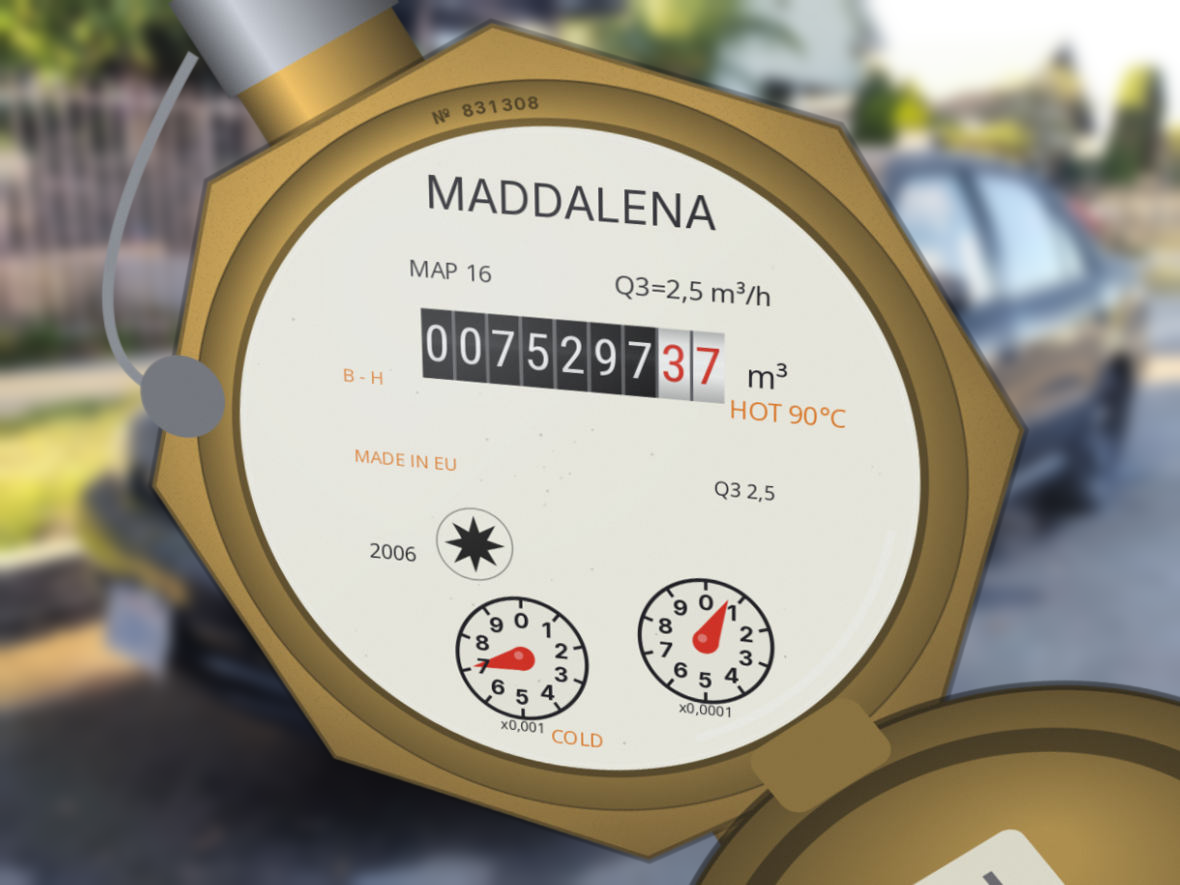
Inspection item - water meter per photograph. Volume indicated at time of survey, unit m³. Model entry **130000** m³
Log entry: **75297.3770** m³
